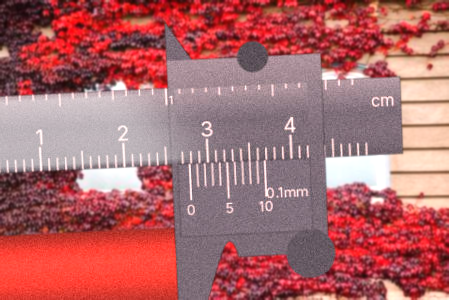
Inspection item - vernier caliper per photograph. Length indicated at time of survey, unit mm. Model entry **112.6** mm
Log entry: **27.8** mm
